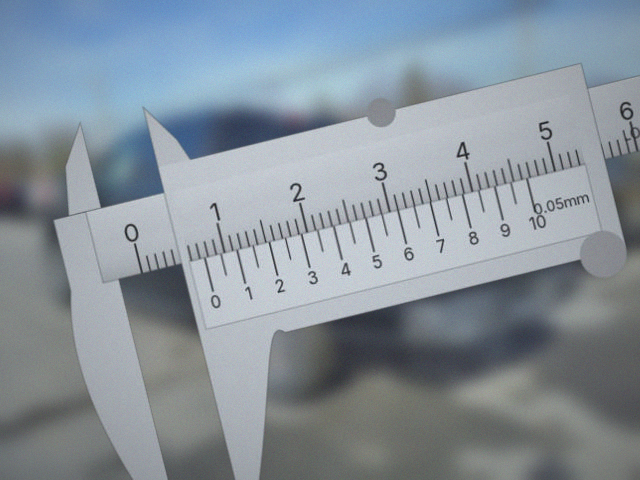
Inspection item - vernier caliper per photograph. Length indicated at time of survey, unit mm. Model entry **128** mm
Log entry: **7.6** mm
